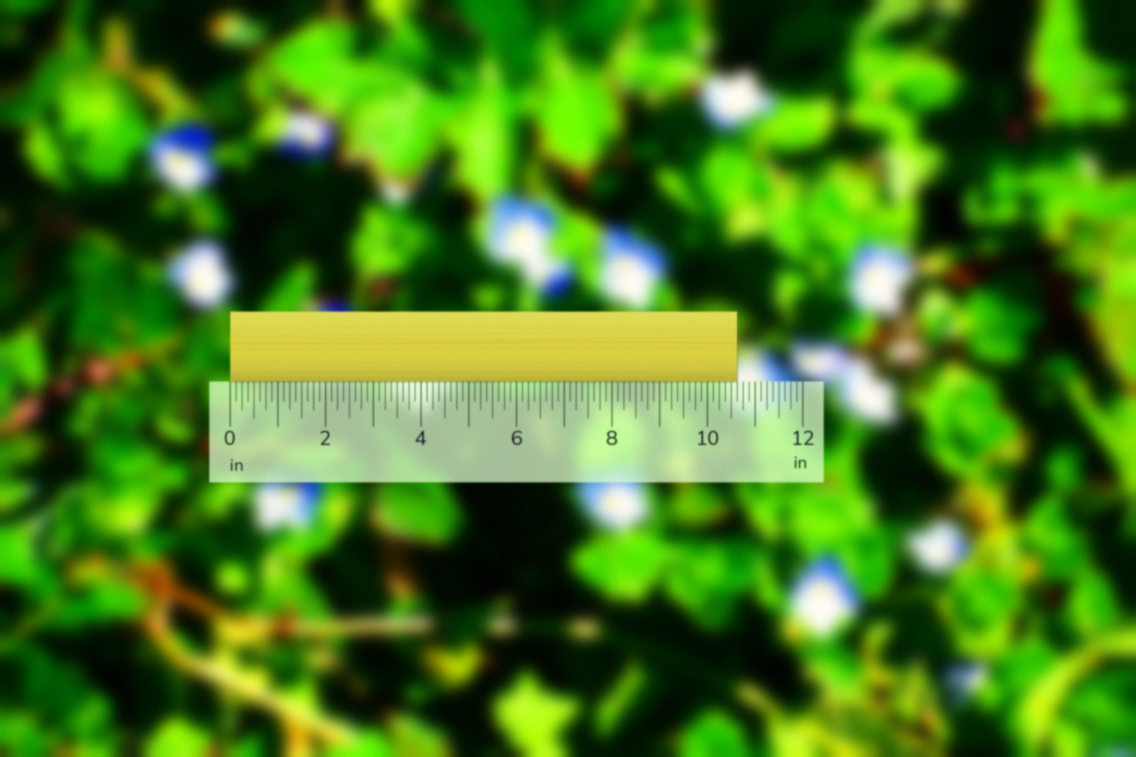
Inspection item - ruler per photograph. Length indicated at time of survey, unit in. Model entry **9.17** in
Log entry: **10.625** in
